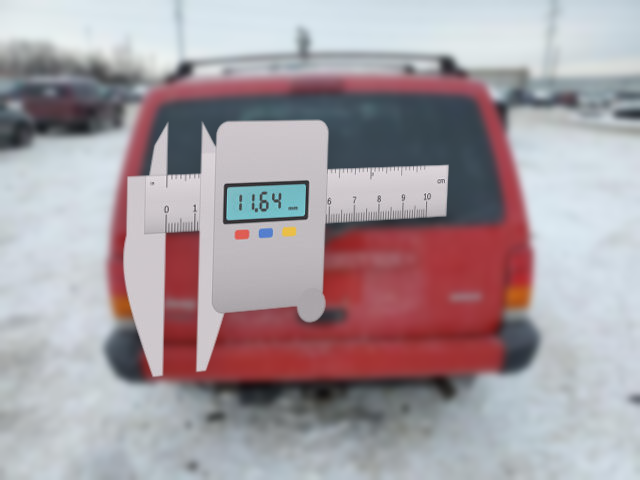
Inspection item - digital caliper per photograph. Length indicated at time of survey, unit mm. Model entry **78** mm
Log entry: **11.64** mm
